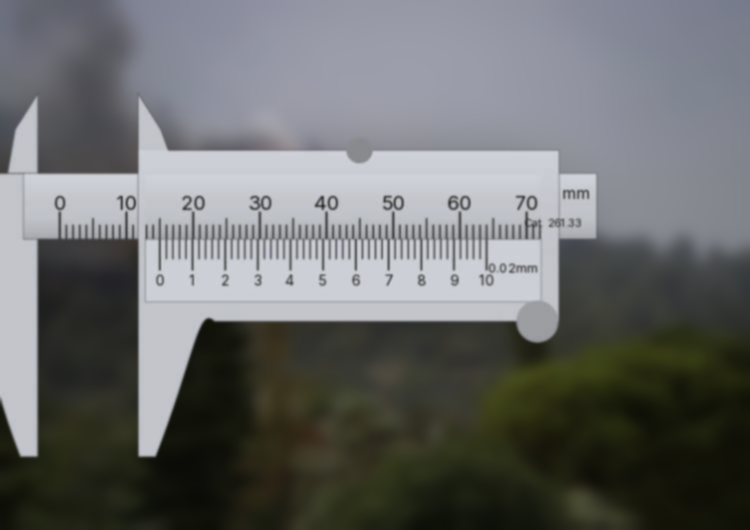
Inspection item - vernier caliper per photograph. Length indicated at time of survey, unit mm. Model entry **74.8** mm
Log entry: **15.0** mm
